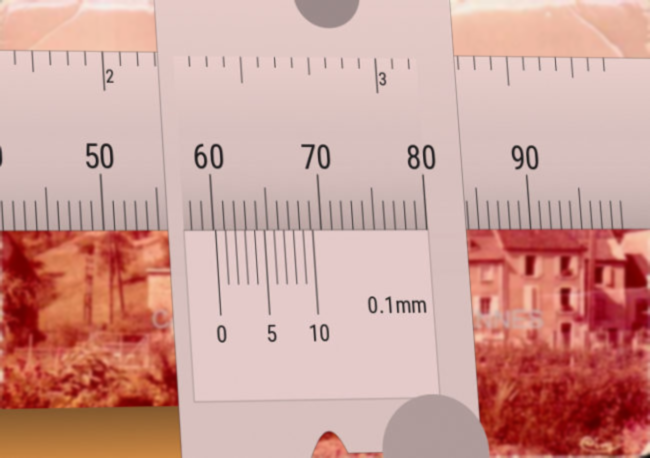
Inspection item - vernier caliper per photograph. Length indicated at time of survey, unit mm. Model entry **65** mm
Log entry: **60.2** mm
